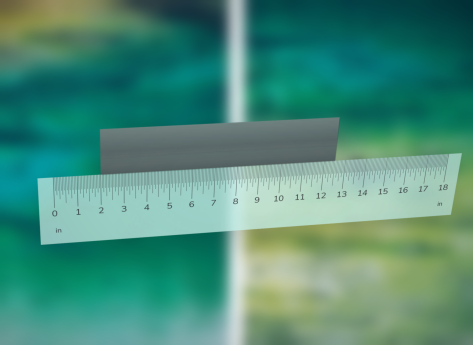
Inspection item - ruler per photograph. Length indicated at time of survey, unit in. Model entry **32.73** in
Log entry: **10.5** in
